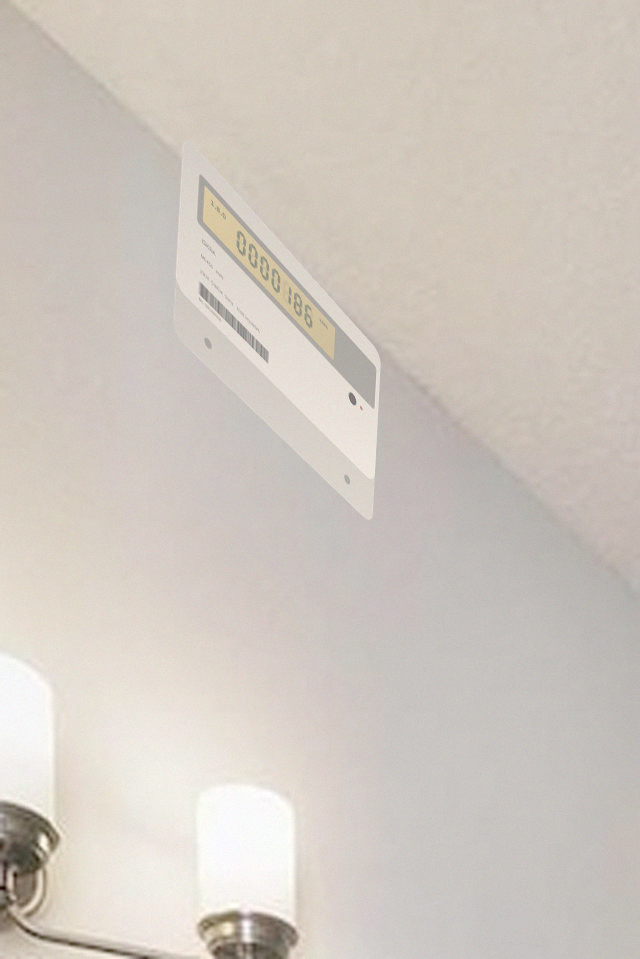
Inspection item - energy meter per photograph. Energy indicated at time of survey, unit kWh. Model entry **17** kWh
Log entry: **186** kWh
